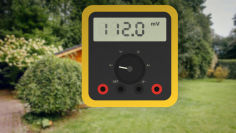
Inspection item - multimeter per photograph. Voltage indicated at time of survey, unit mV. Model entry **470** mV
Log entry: **112.0** mV
